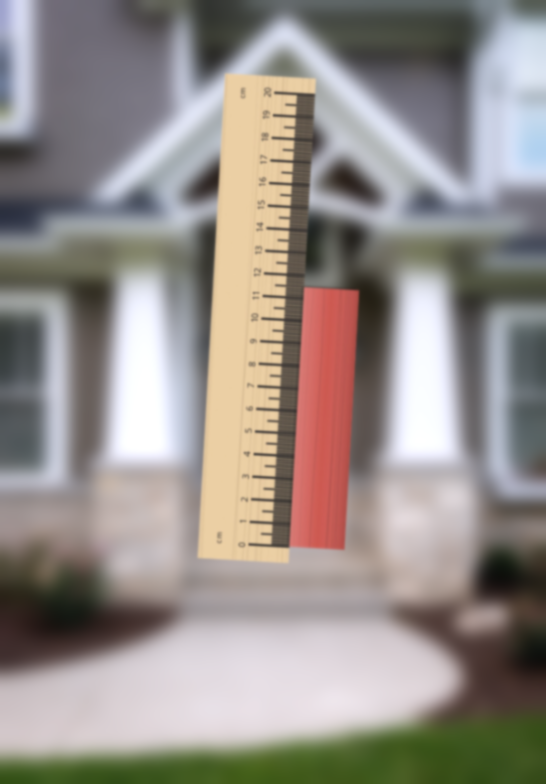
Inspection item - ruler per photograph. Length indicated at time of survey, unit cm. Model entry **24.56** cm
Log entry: **11.5** cm
